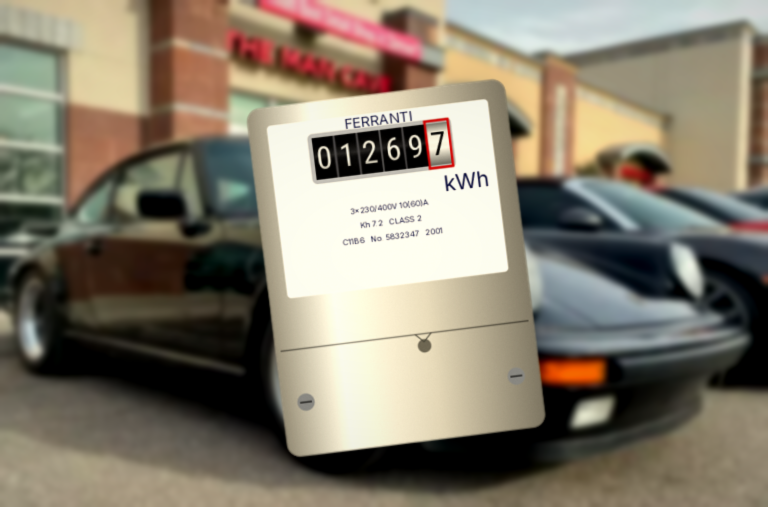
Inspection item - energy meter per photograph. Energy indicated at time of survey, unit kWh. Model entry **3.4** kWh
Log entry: **1269.7** kWh
